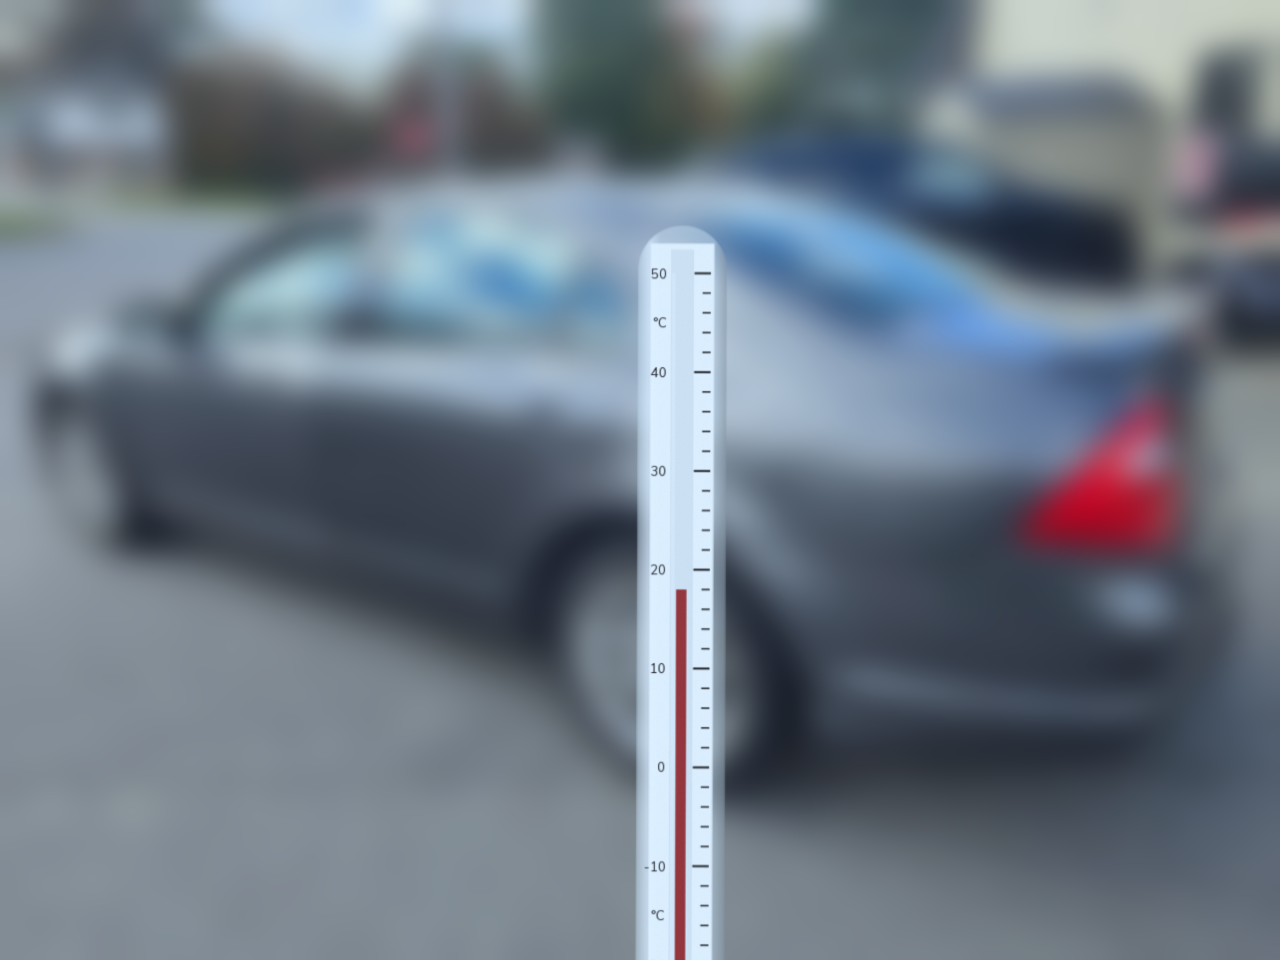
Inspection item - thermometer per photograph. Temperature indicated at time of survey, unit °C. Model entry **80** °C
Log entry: **18** °C
